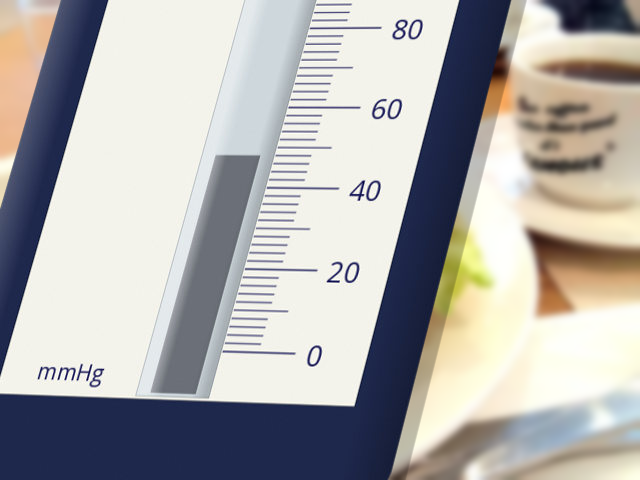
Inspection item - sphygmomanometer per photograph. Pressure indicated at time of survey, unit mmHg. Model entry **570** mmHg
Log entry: **48** mmHg
